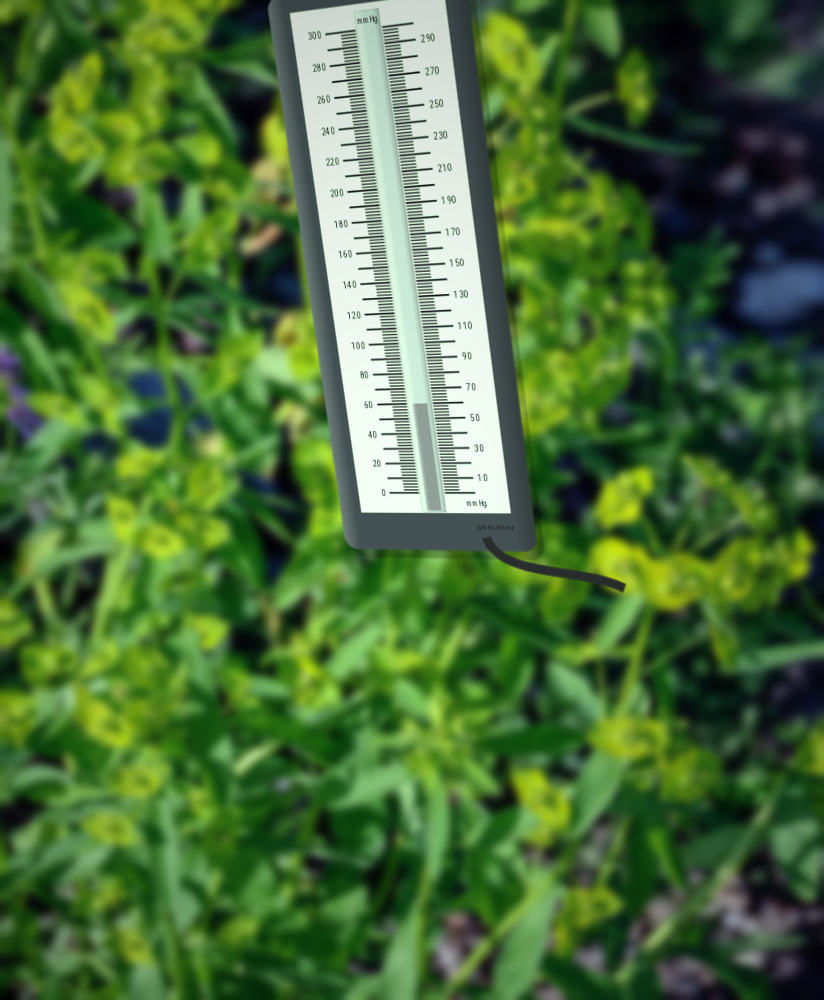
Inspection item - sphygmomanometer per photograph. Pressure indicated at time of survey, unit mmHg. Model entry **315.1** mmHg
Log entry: **60** mmHg
